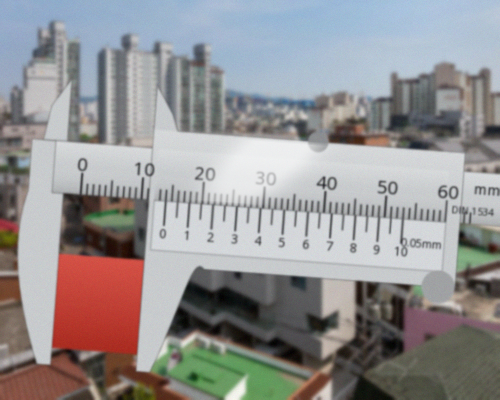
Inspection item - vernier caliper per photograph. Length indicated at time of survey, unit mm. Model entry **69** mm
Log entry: **14.0** mm
